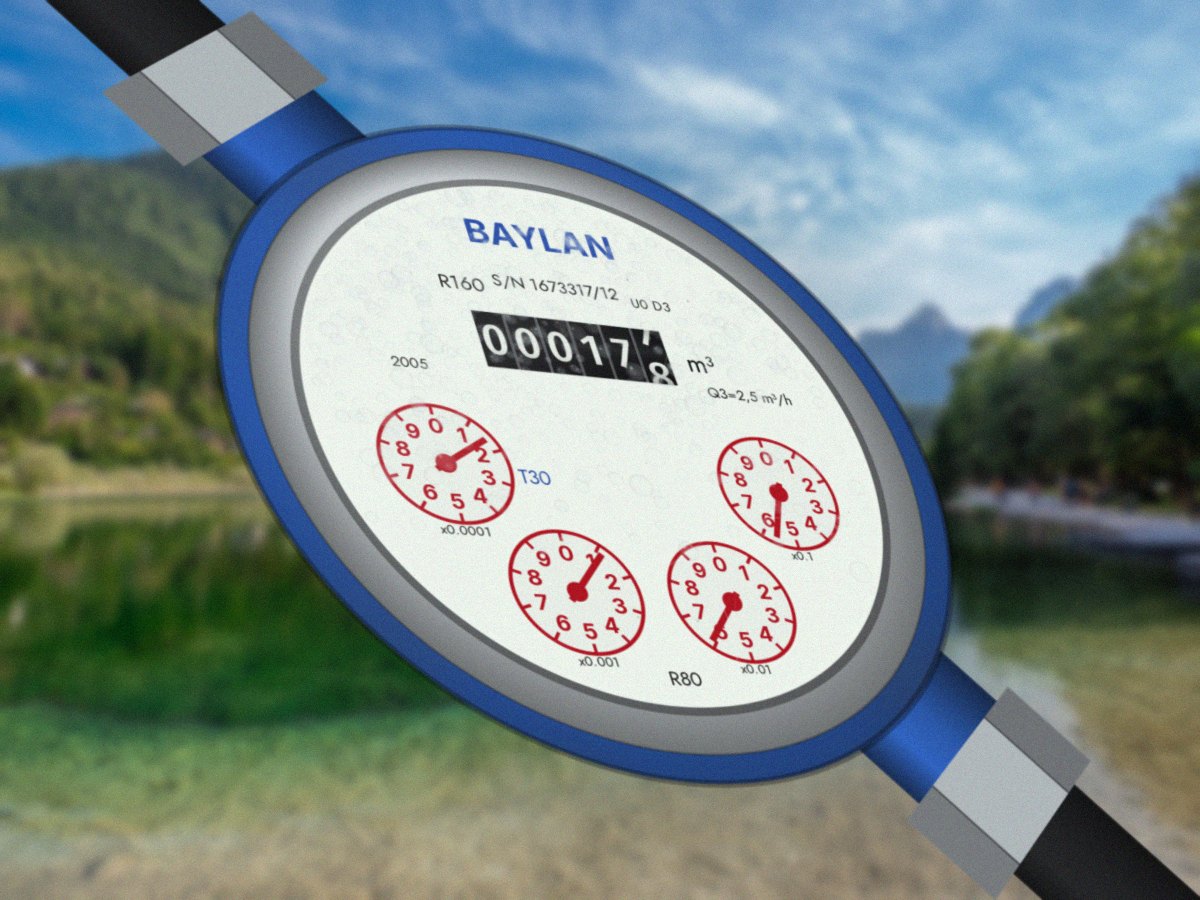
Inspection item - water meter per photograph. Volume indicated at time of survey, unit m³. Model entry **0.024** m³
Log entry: **177.5611** m³
